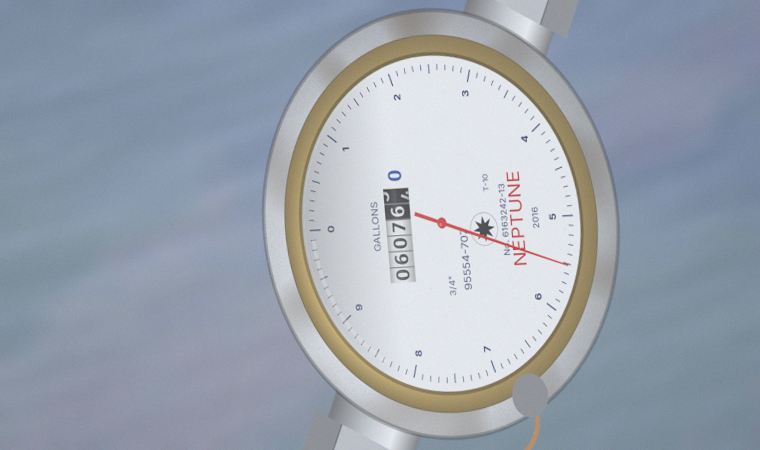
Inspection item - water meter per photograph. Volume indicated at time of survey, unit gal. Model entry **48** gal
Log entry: **607635.5** gal
